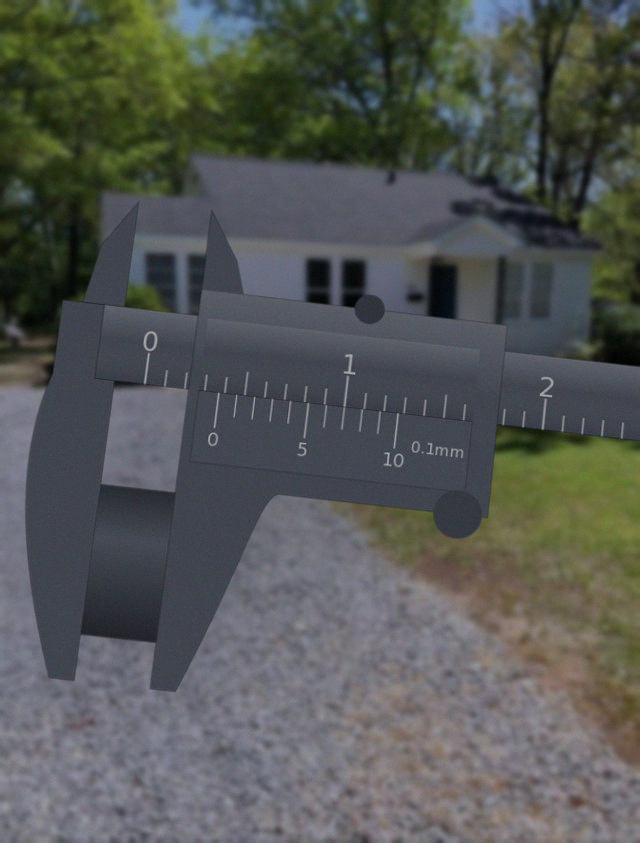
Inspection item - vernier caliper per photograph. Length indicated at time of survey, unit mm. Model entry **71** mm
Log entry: **3.7** mm
